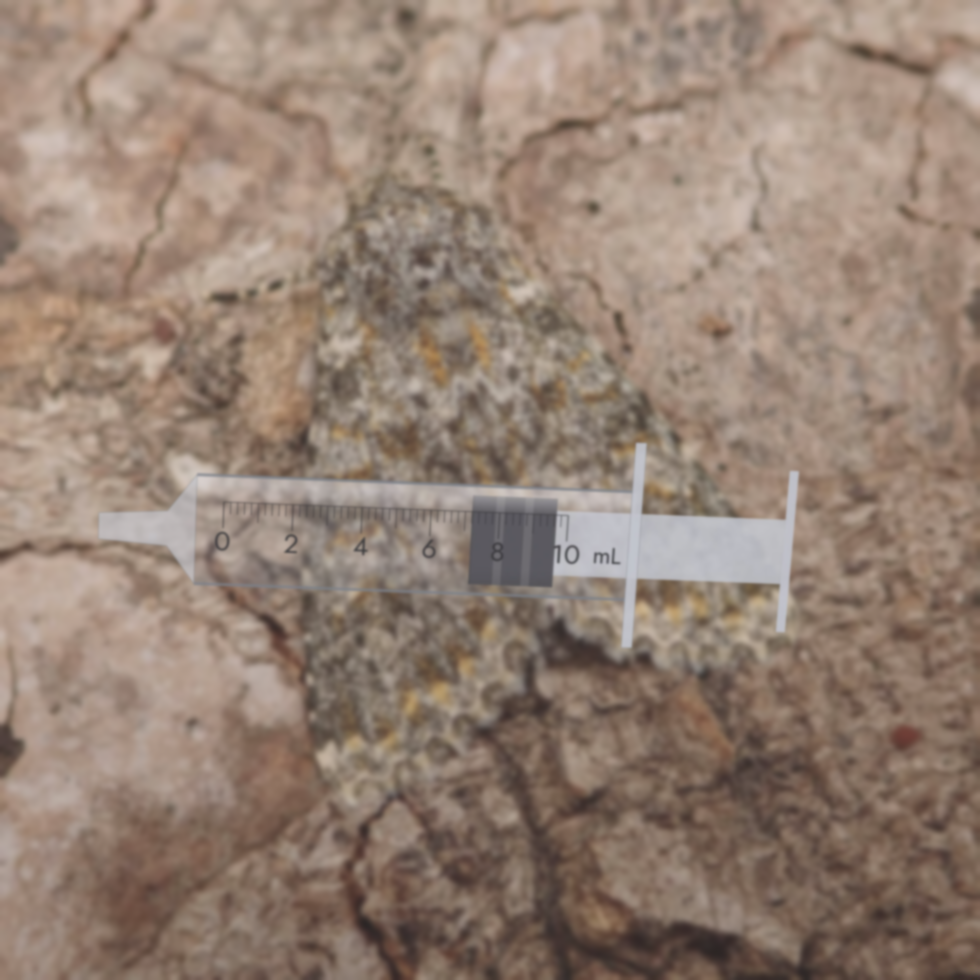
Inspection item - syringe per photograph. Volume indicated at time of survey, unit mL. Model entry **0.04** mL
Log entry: **7.2** mL
